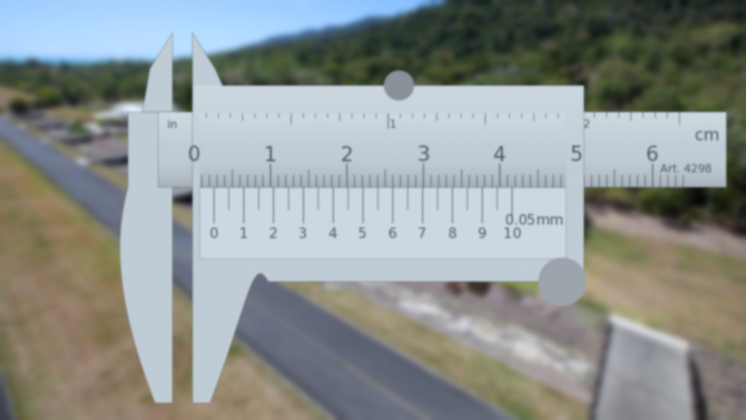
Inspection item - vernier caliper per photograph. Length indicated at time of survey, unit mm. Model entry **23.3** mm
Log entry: **2.6** mm
